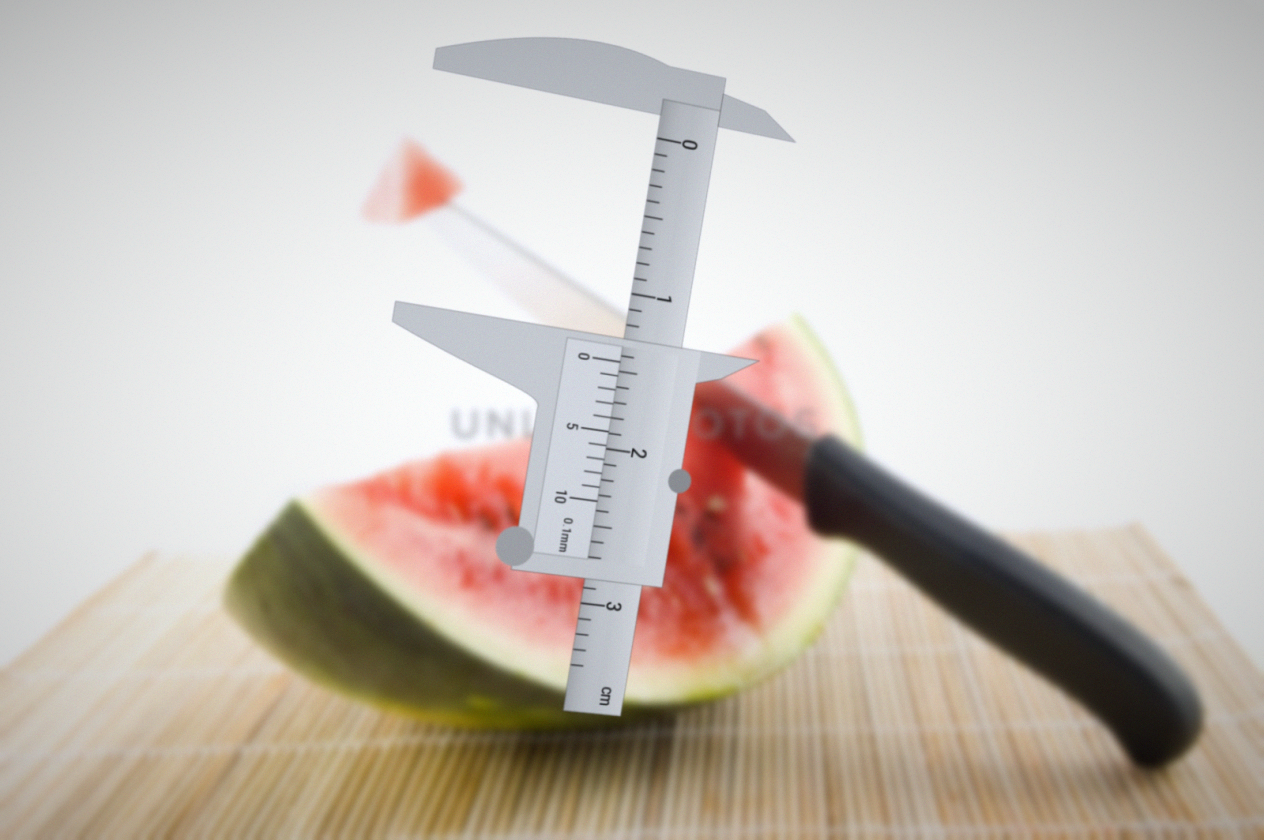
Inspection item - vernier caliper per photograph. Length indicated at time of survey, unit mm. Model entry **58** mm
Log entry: **14.4** mm
